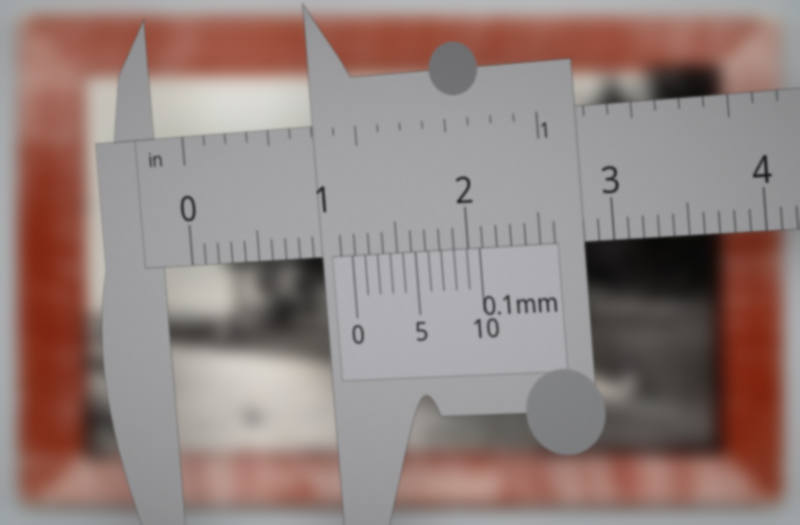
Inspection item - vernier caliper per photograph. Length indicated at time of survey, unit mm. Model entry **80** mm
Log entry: **11.8** mm
